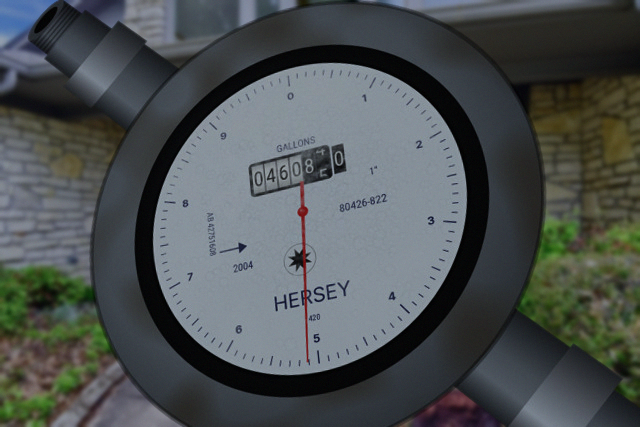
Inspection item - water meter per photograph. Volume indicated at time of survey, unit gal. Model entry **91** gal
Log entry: **460845.1** gal
